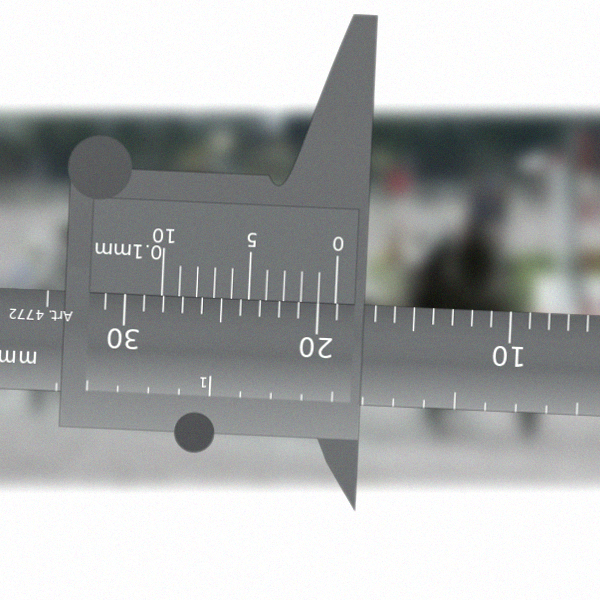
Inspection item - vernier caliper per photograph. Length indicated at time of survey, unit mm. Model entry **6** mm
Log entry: **19.1** mm
